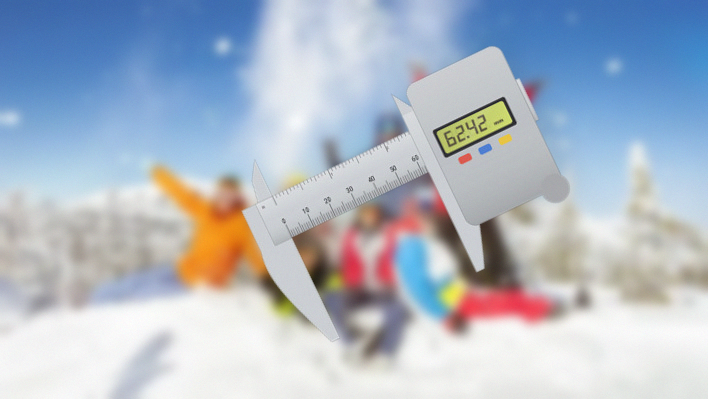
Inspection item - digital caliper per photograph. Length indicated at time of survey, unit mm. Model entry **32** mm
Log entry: **62.42** mm
